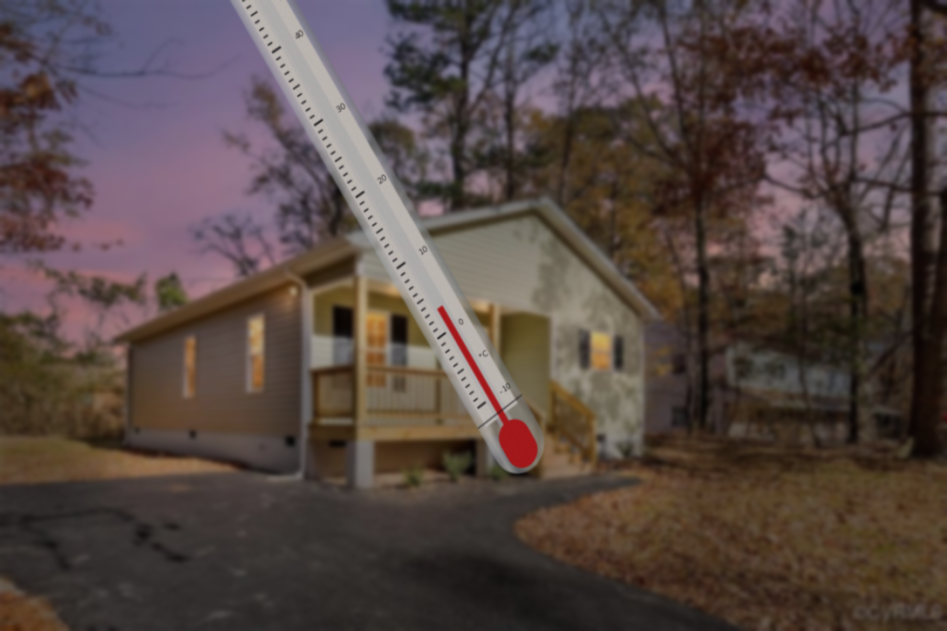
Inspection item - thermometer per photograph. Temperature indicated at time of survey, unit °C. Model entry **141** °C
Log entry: **3** °C
